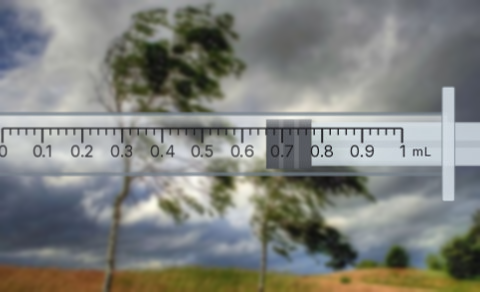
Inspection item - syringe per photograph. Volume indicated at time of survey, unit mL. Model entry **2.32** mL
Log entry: **0.66** mL
